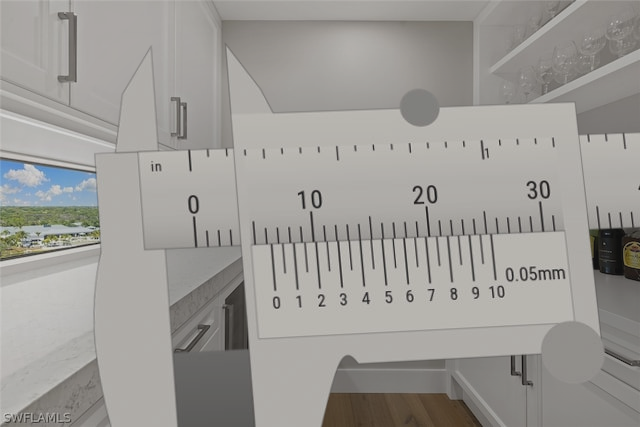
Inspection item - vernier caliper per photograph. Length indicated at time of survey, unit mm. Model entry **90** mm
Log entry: **6.4** mm
